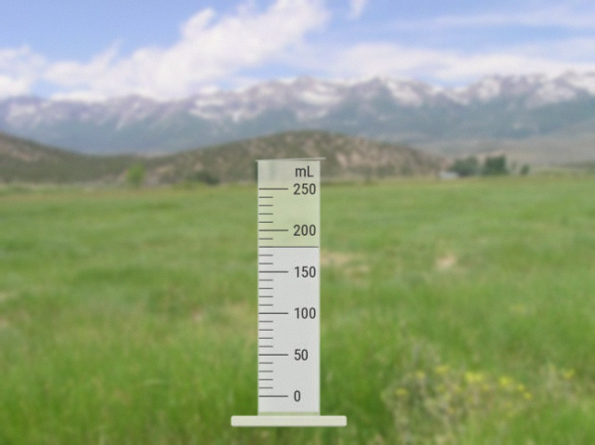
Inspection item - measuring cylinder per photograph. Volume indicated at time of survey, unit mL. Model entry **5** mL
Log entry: **180** mL
